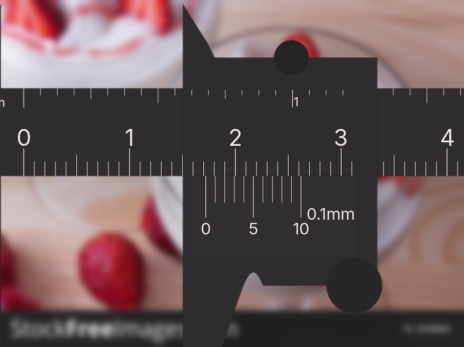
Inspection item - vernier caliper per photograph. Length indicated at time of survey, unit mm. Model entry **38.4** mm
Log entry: **17.2** mm
